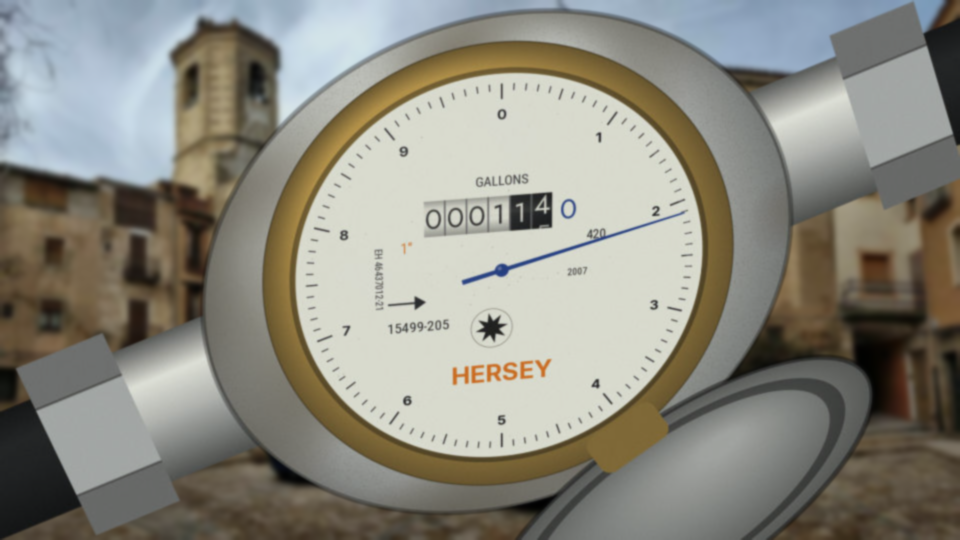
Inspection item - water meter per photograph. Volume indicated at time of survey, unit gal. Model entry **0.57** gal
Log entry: **1142.1** gal
